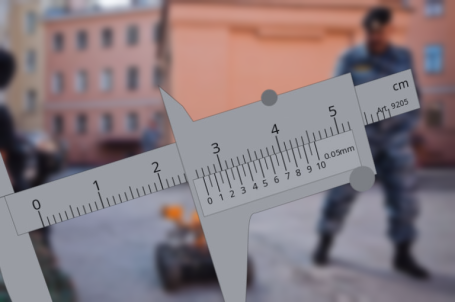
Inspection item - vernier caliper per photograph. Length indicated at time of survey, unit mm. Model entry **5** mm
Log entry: **26.8** mm
